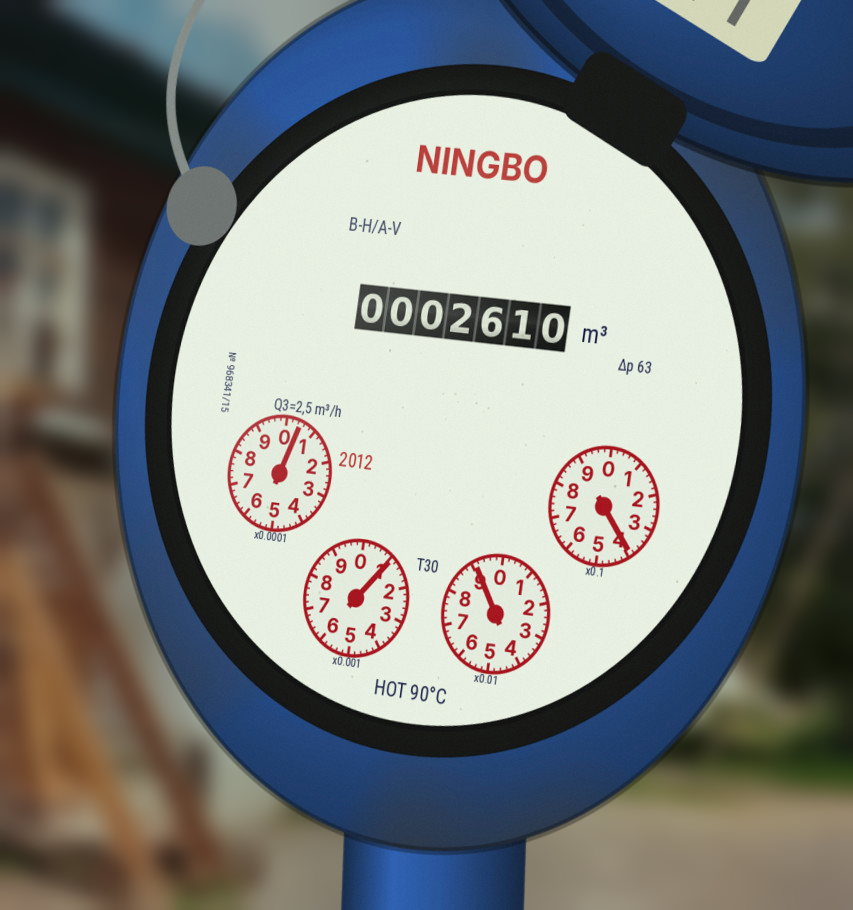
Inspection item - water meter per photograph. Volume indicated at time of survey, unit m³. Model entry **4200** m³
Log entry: **2610.3910** m³
